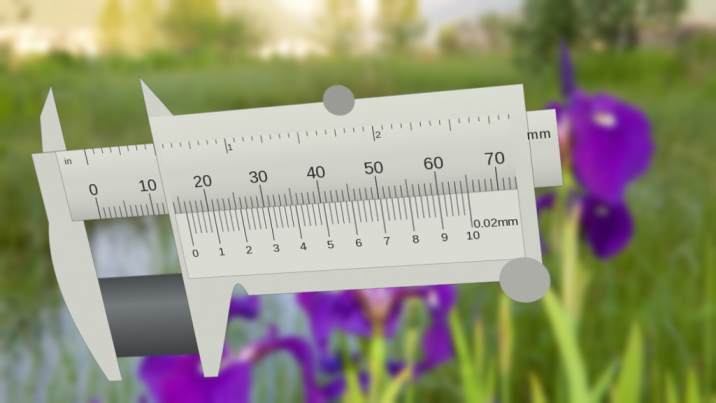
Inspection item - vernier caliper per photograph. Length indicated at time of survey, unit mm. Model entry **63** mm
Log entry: **16.0** mm
